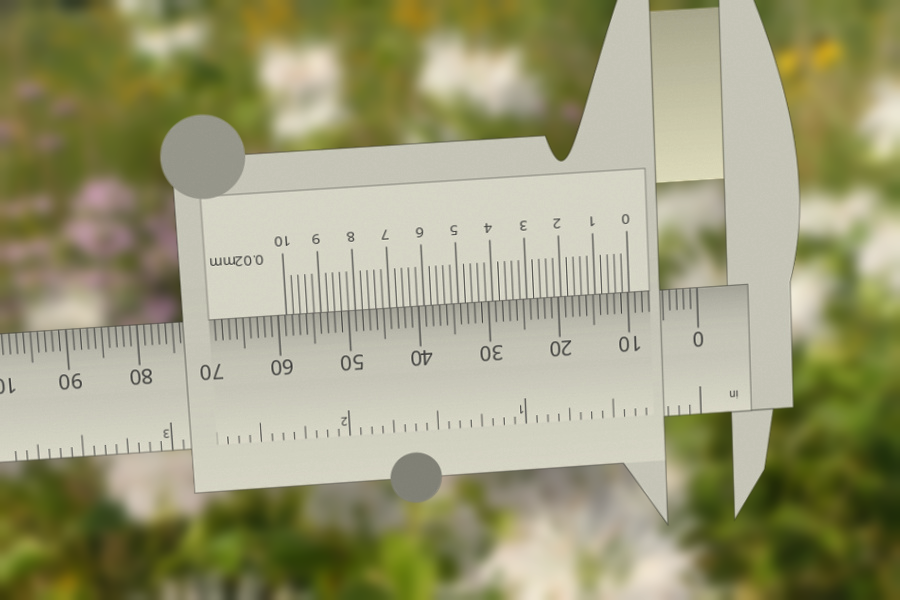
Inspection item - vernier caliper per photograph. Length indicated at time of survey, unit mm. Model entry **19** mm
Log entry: **9.8** mm
